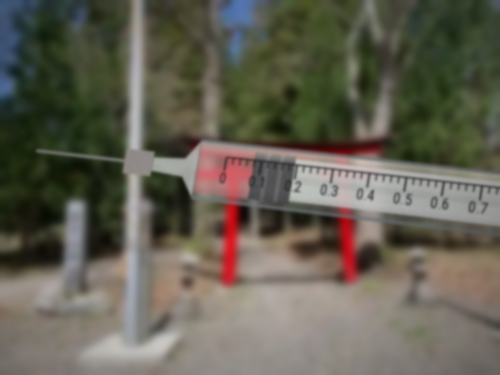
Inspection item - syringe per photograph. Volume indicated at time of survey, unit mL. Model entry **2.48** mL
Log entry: **0.08** mL
